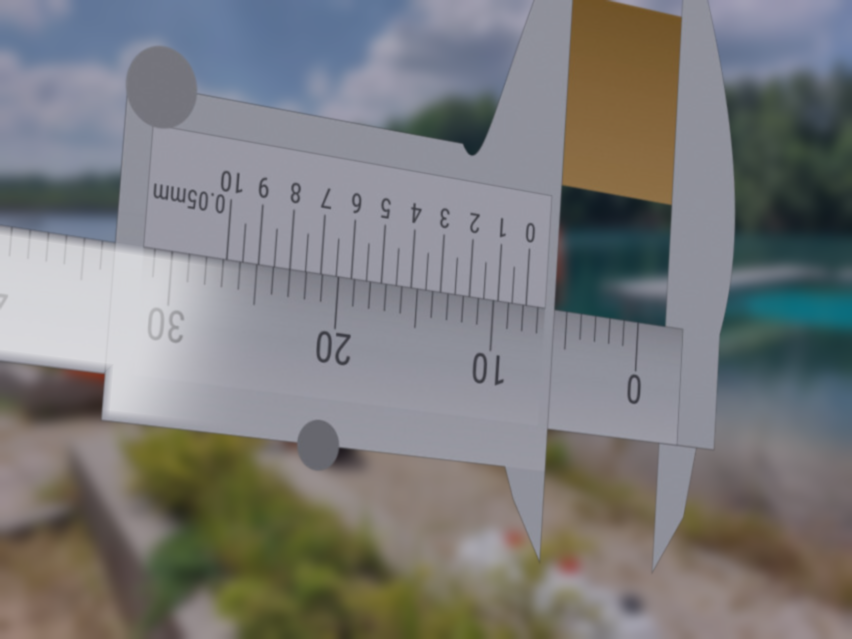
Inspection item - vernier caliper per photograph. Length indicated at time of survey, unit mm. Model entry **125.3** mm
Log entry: **7.8** mm
